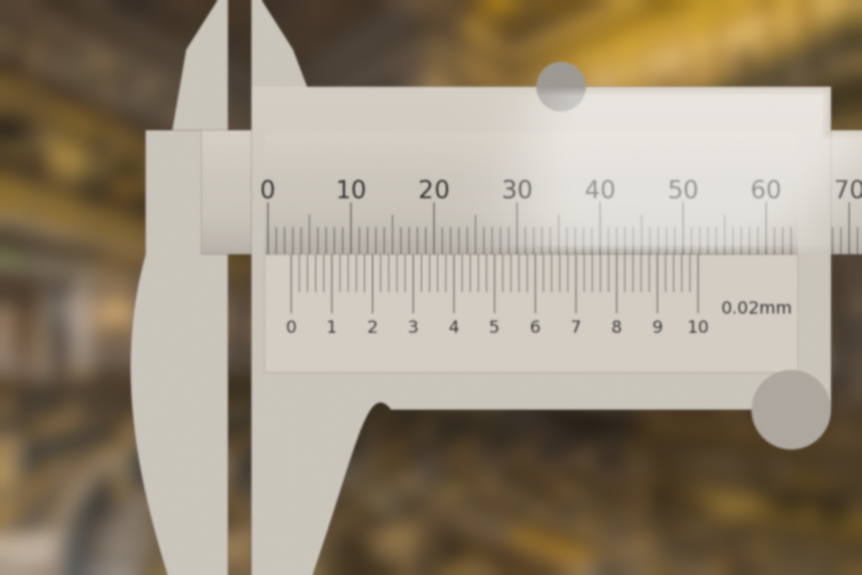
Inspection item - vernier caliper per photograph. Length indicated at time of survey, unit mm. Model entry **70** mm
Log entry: **2.8** mm
